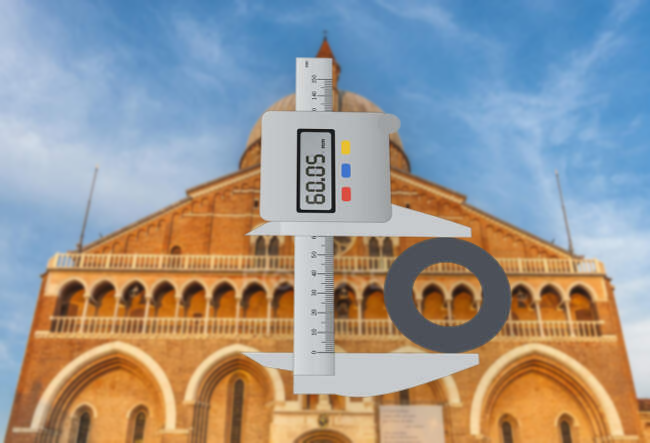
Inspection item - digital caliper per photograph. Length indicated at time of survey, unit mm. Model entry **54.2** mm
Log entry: **60.05** mm
